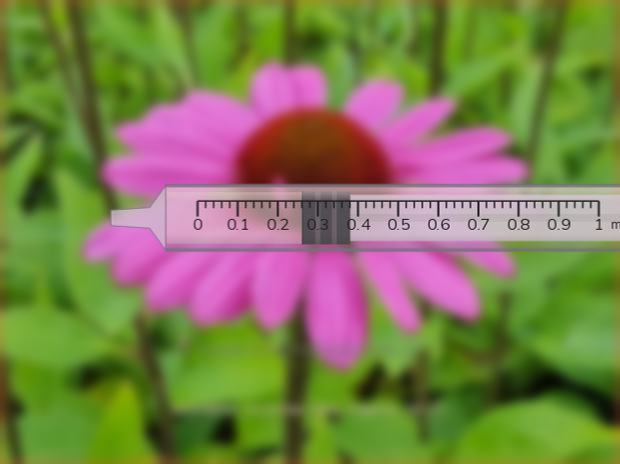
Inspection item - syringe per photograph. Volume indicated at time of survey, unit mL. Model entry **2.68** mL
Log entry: **0.26** mL
